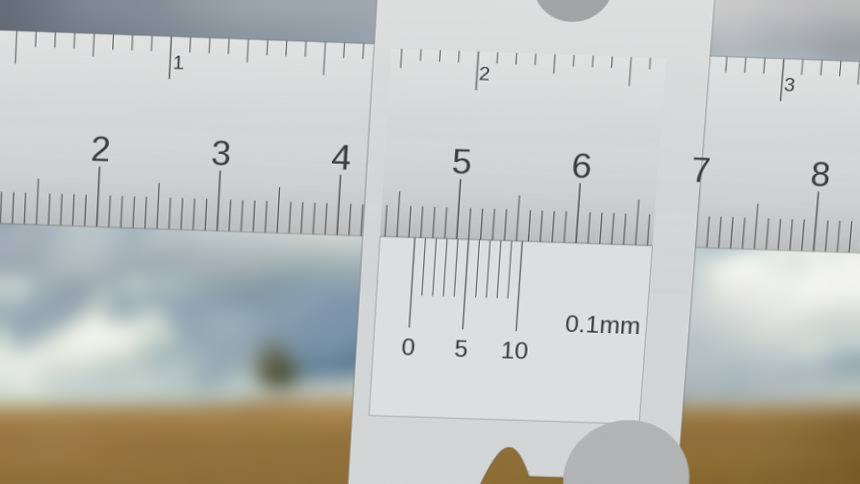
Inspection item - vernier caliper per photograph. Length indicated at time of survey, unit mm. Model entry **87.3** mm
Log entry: **46.5** mm
